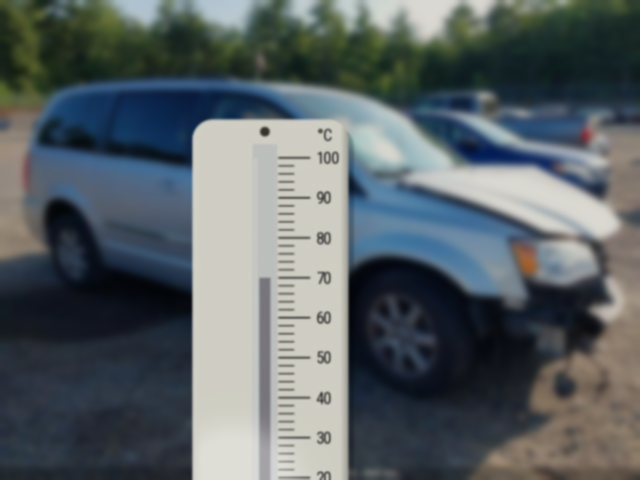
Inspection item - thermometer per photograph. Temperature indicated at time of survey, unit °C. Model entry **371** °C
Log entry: **70** °C
